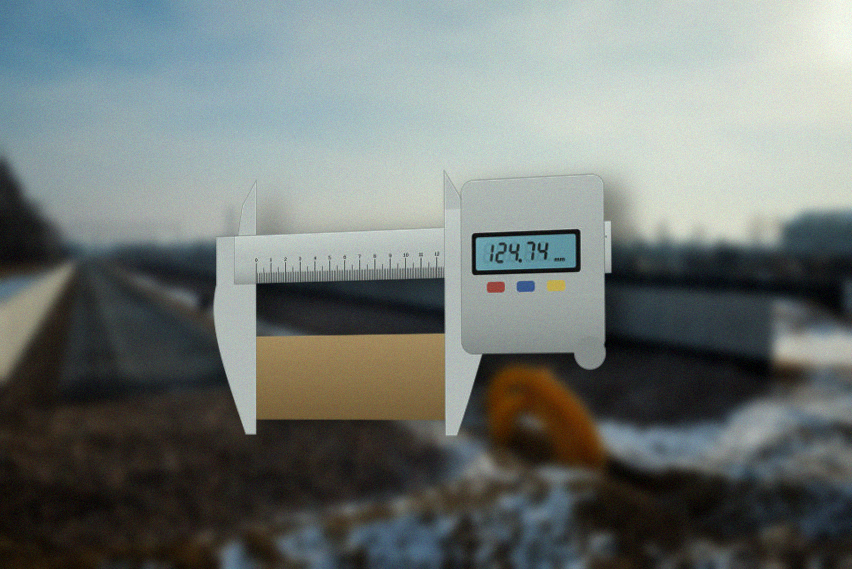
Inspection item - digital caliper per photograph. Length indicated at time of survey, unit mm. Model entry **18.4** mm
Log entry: **124.74** mm
